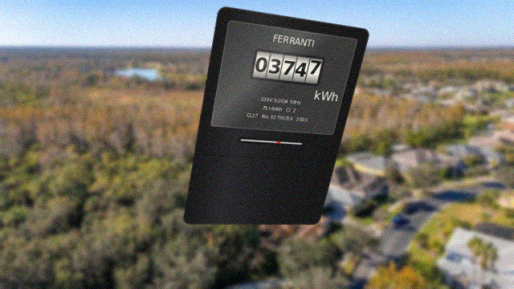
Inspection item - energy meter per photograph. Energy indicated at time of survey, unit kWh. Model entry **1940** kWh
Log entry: **3747** kWh
